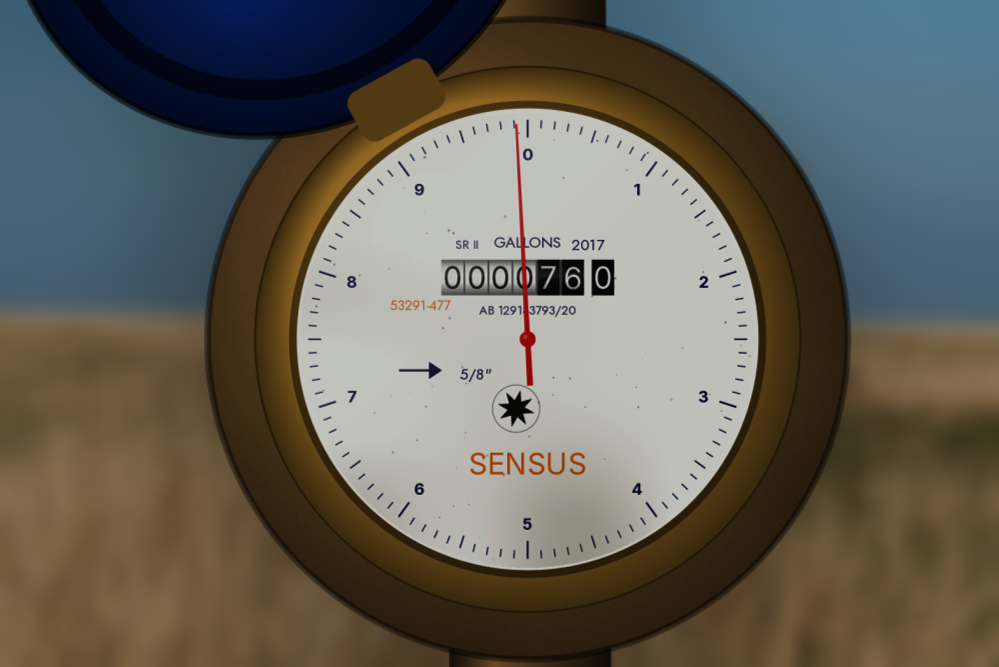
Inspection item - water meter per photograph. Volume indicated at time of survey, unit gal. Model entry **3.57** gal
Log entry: **759.9** gal
